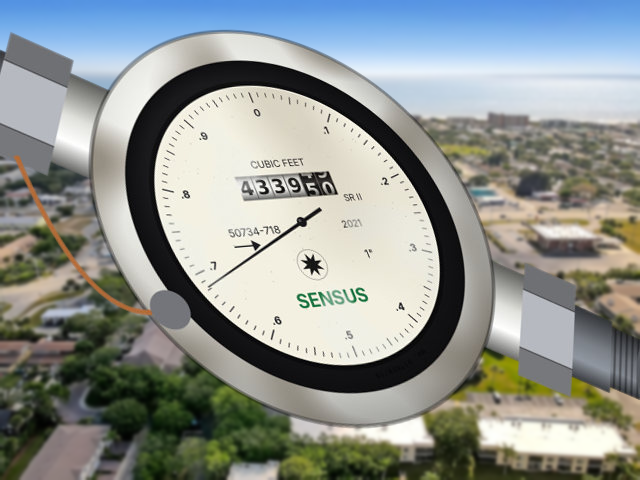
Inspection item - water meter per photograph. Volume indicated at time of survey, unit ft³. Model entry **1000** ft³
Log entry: **433949.68** ft³
